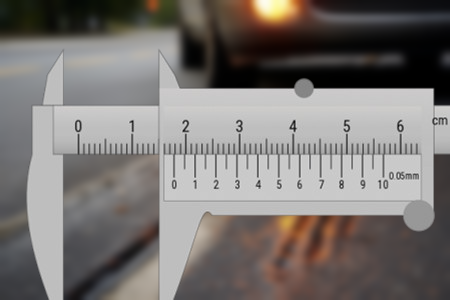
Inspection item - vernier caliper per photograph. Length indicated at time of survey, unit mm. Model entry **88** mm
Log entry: **17.8** mm
